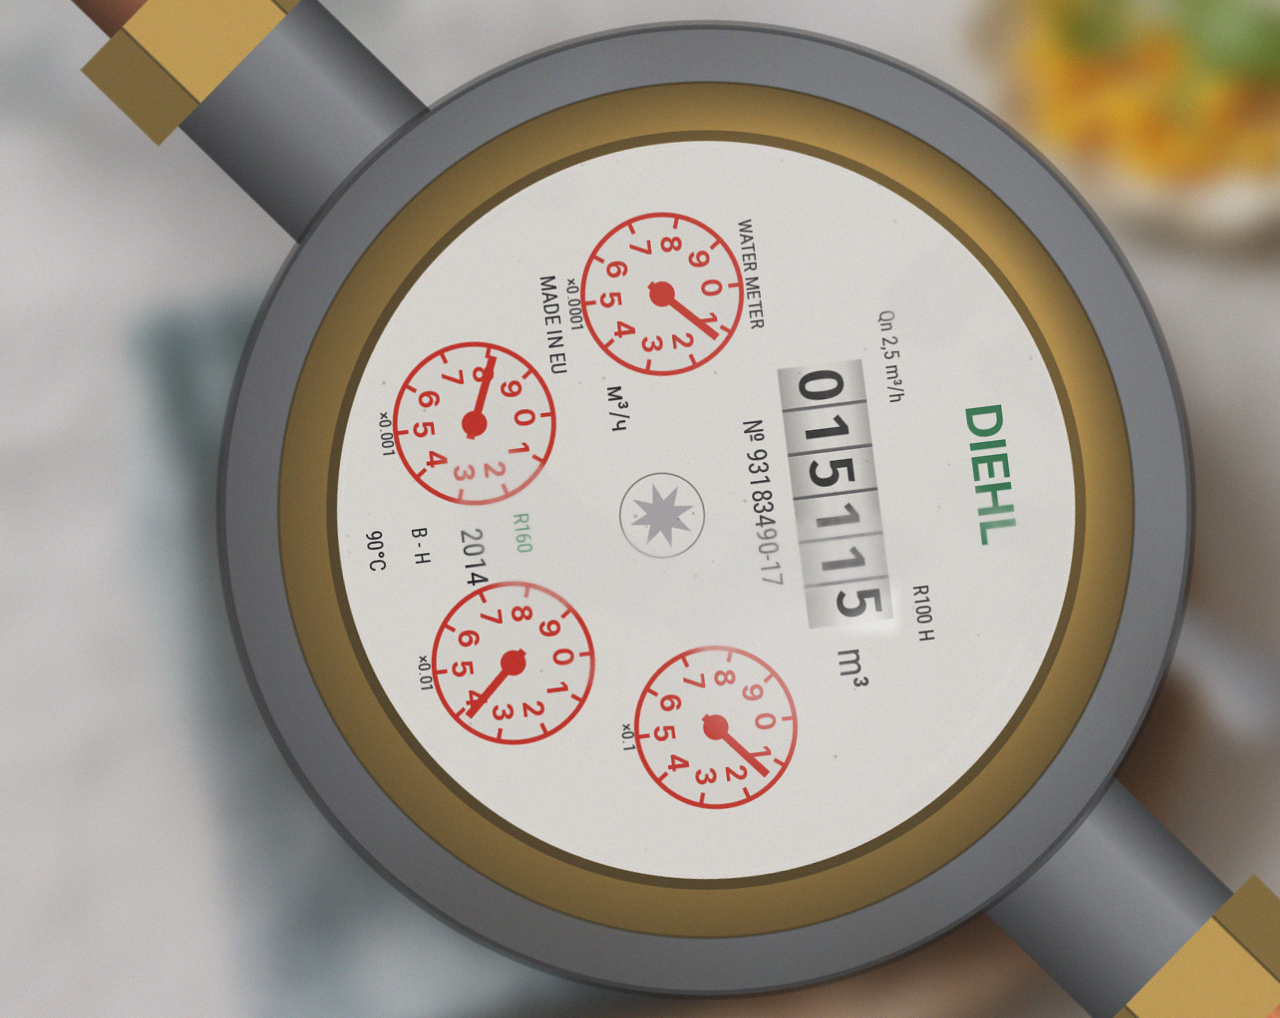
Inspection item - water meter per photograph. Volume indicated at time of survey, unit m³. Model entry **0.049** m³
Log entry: **15115.1381** m³
